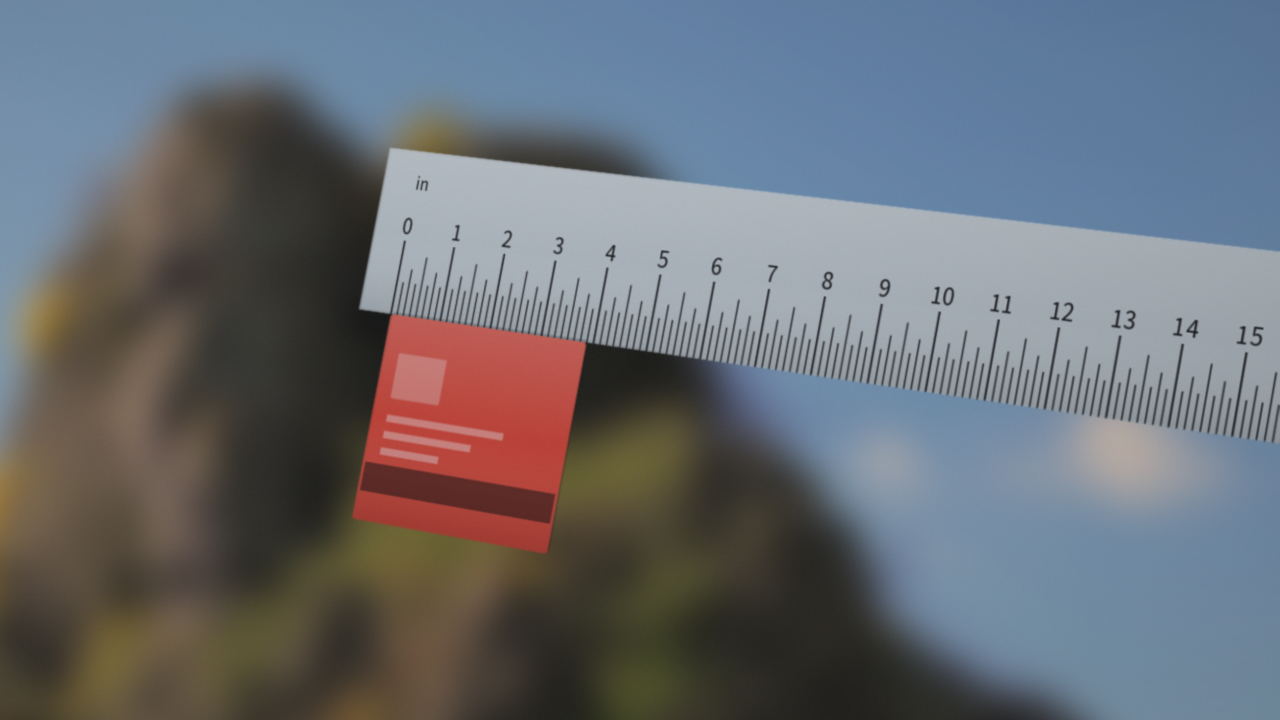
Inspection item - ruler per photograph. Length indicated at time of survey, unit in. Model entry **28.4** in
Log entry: **3.875** in
